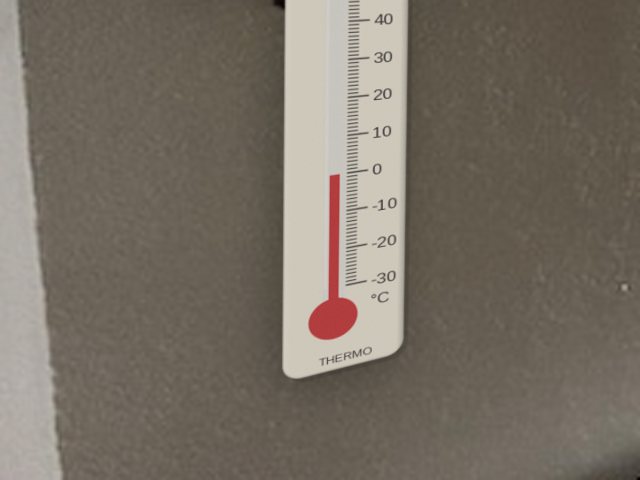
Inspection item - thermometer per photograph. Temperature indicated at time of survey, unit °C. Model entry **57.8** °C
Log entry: **0** °C
